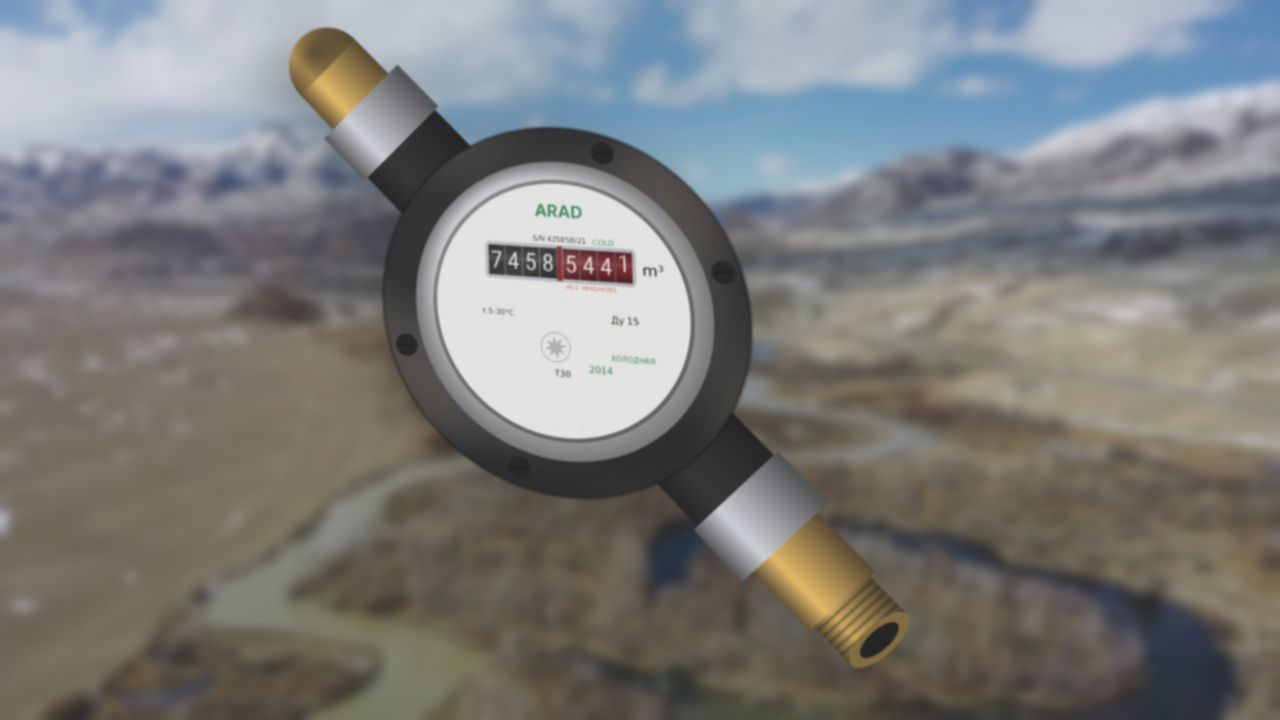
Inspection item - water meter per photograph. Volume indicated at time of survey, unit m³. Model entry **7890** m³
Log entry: **7458.5441** m³
